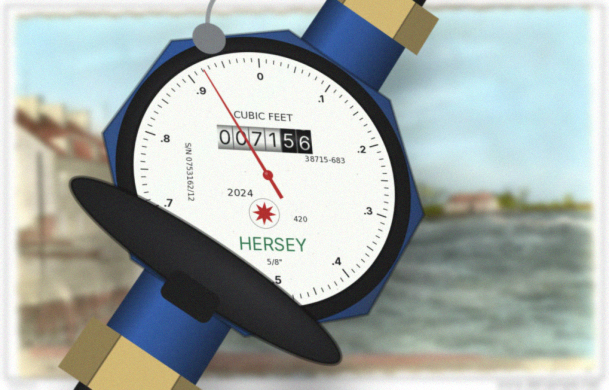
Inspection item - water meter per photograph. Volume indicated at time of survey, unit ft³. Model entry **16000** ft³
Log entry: **7155.92** ft³
